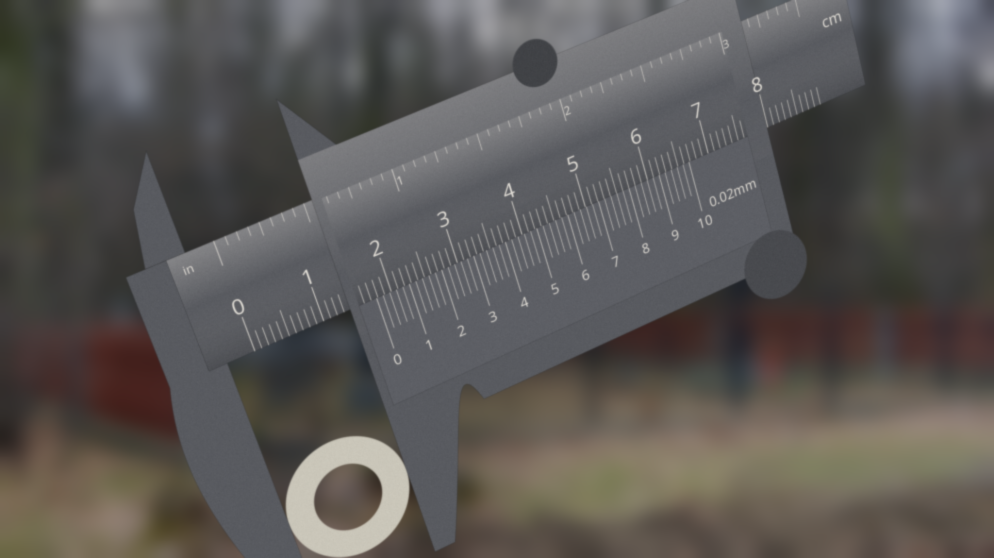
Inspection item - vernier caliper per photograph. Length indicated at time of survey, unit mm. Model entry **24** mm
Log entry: **17.8** mm
